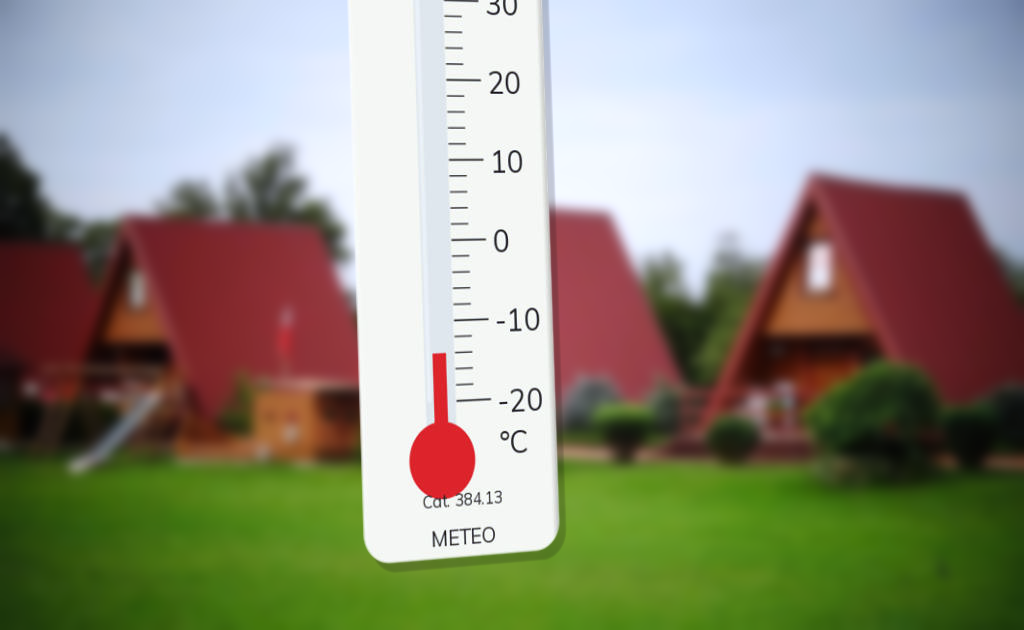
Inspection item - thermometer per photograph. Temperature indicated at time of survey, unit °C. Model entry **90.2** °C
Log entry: **-14** °C
